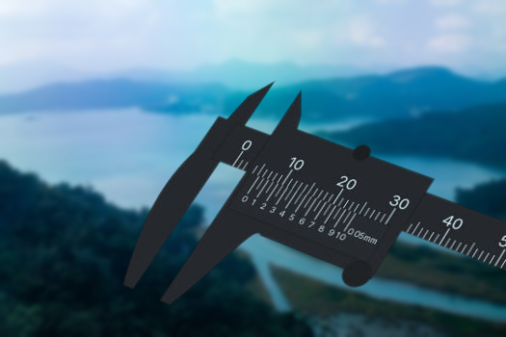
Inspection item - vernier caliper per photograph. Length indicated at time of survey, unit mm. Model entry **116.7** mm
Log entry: **5.4** mm
